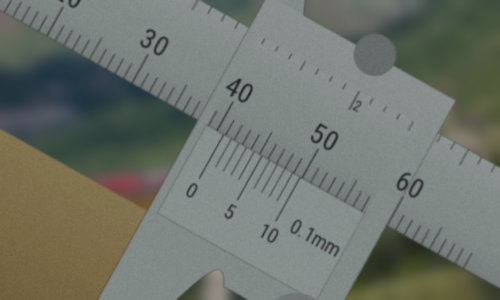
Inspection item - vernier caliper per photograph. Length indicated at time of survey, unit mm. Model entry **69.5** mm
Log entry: **40.8** mm
